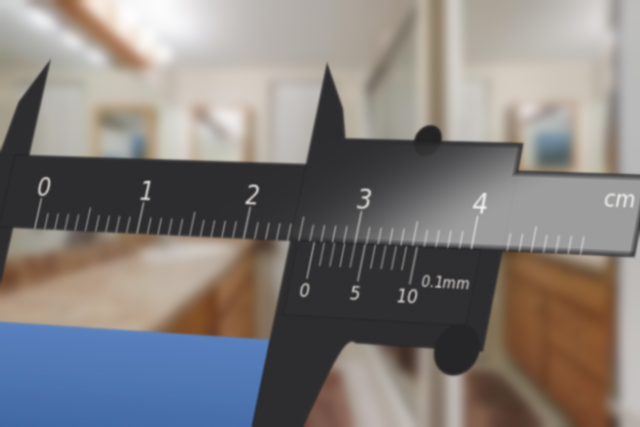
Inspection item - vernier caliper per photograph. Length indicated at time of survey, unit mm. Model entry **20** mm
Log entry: **26.4** mm
